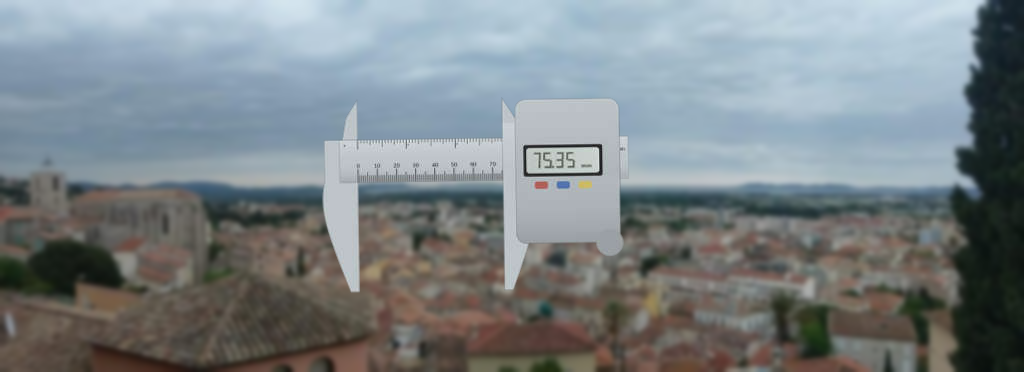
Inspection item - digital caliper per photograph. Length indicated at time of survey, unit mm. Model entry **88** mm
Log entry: **75.35** mm
